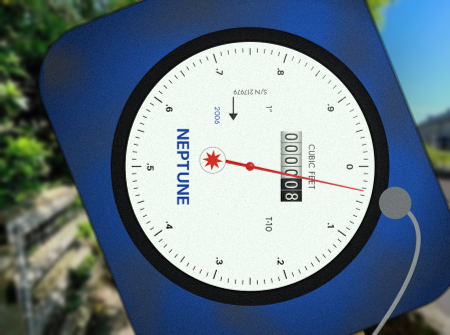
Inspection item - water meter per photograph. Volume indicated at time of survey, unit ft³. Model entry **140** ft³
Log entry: **8.03** ft³
